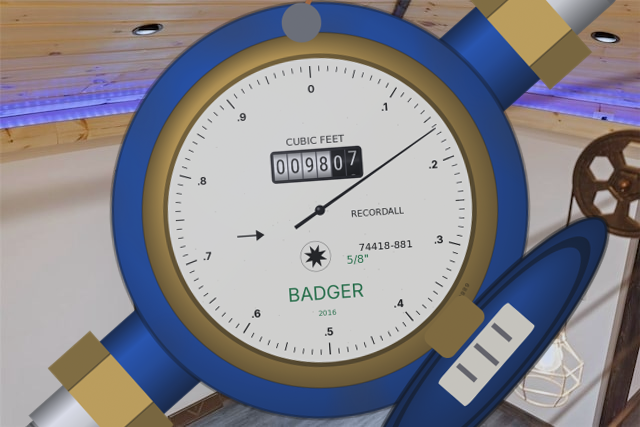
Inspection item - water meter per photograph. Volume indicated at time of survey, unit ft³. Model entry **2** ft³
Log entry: **9807.16** ft³
